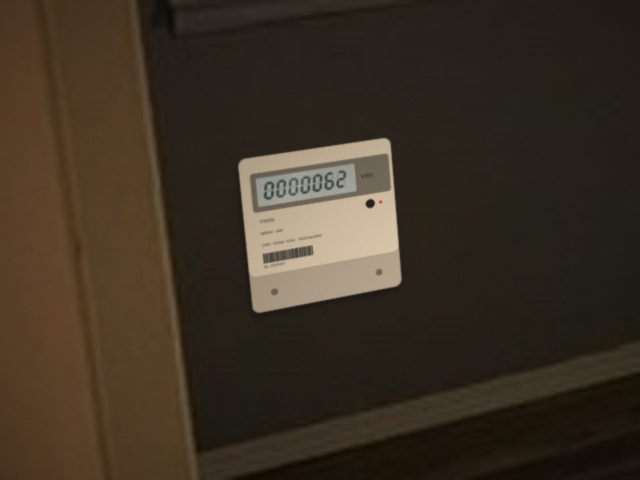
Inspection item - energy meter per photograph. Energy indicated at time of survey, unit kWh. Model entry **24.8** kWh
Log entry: **62** kWh
